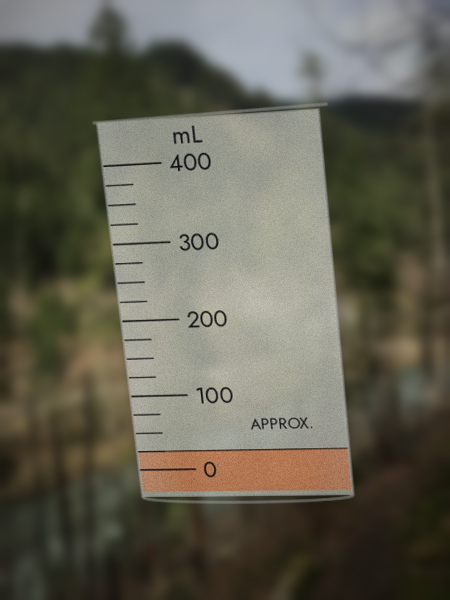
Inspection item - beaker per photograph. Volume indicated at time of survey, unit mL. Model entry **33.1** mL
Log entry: **25** mL
